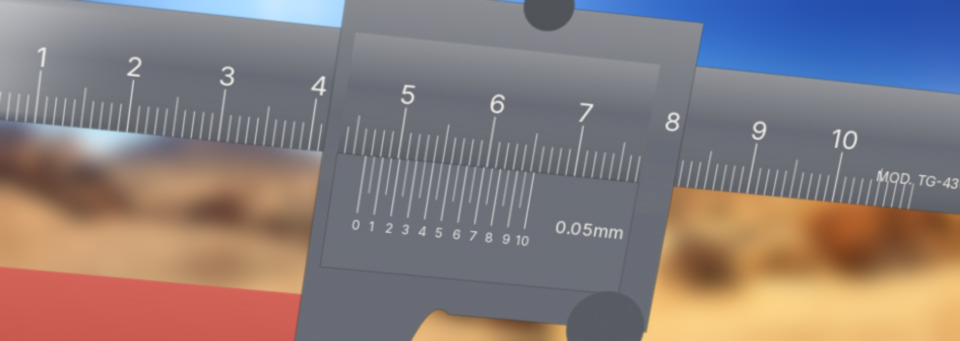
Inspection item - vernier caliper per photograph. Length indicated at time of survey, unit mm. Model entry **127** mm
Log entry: **46.4** mm
